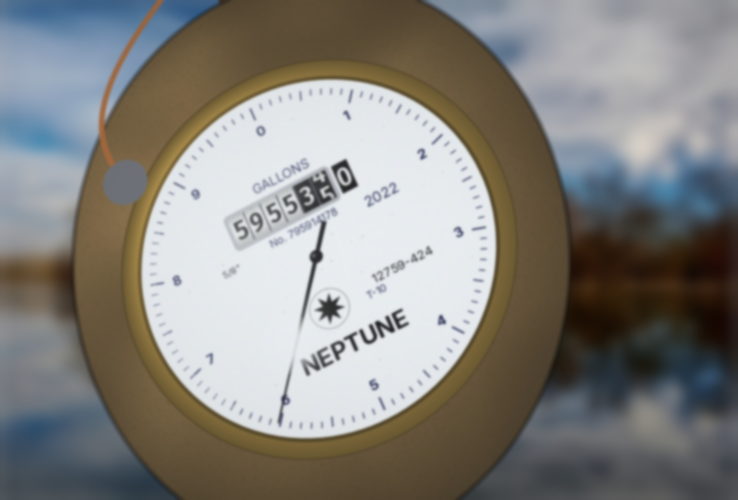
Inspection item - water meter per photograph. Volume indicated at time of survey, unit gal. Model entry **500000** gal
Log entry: **5955346.0** gal
